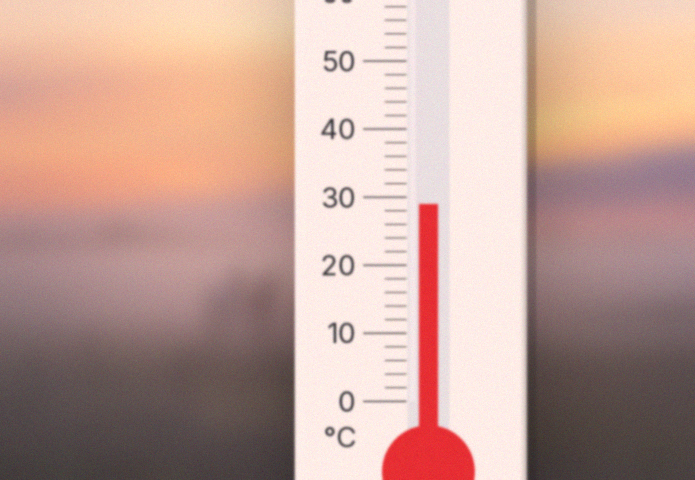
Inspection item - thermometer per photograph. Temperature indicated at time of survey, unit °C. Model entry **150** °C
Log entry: **29** °C
